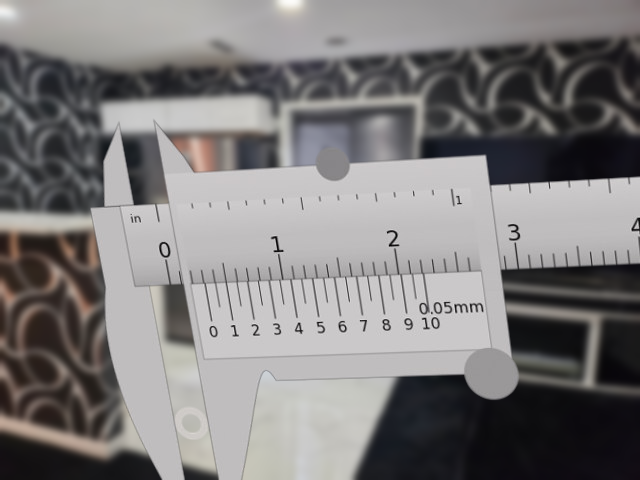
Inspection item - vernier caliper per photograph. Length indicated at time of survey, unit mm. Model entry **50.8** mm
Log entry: **3.1** mm
